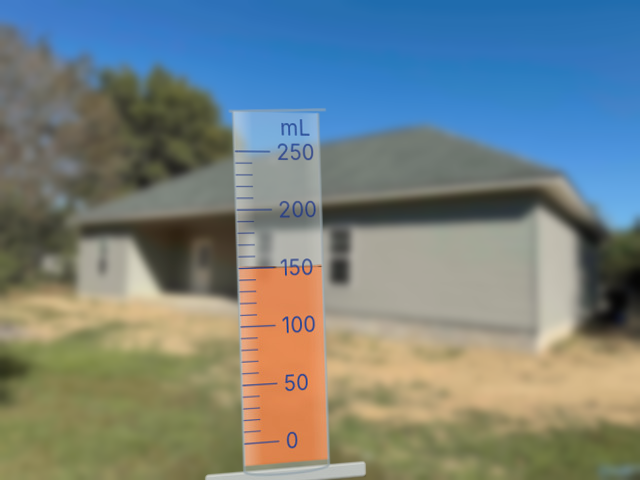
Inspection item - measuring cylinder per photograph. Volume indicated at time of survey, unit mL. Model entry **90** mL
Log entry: **150** mL
